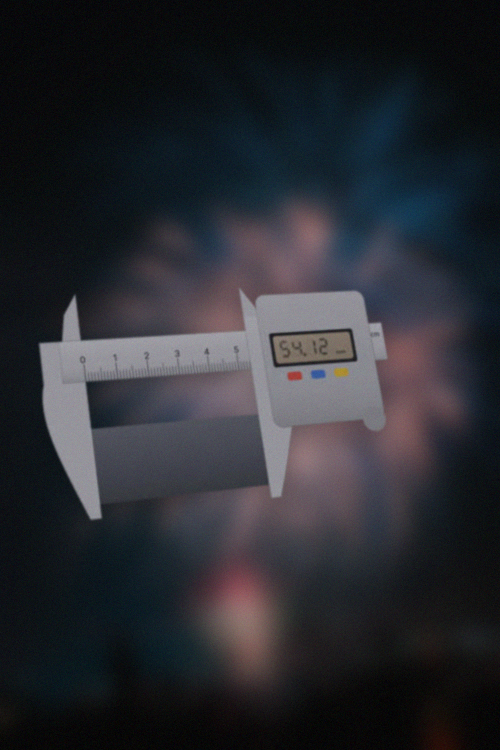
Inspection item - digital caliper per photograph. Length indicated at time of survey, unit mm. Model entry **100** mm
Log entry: **54.12** mm
